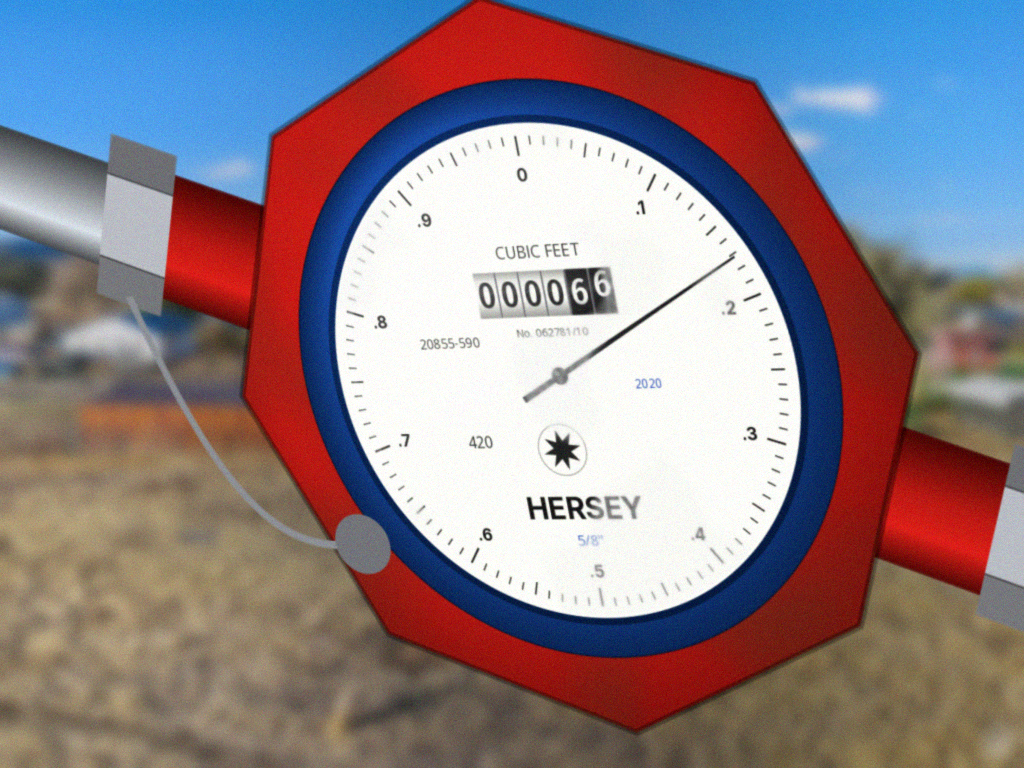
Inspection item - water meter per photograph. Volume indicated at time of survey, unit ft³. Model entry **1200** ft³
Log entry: **66.17** ft³
